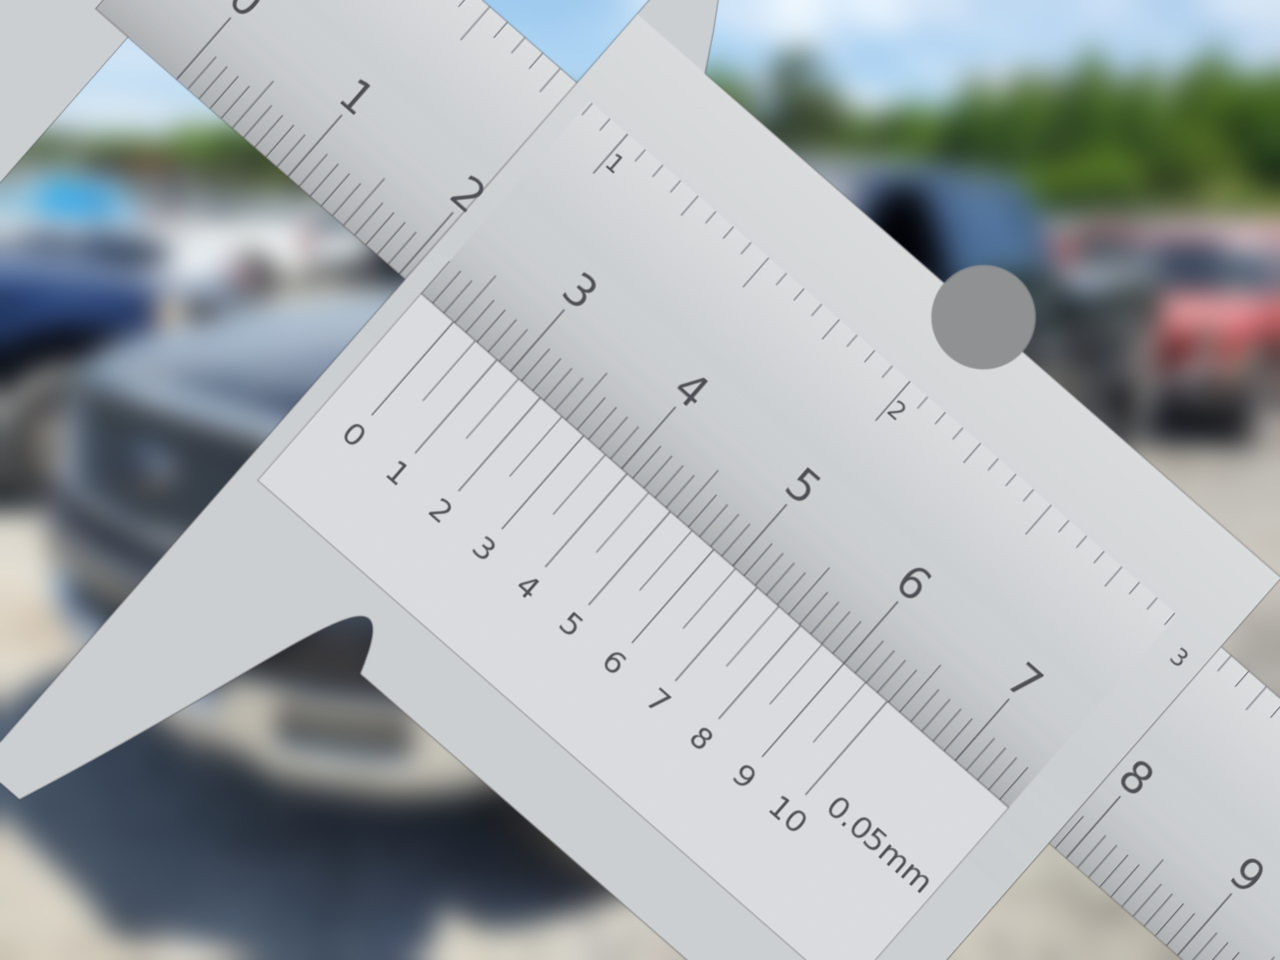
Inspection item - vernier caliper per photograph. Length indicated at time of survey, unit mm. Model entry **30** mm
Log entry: **24.9** mm
